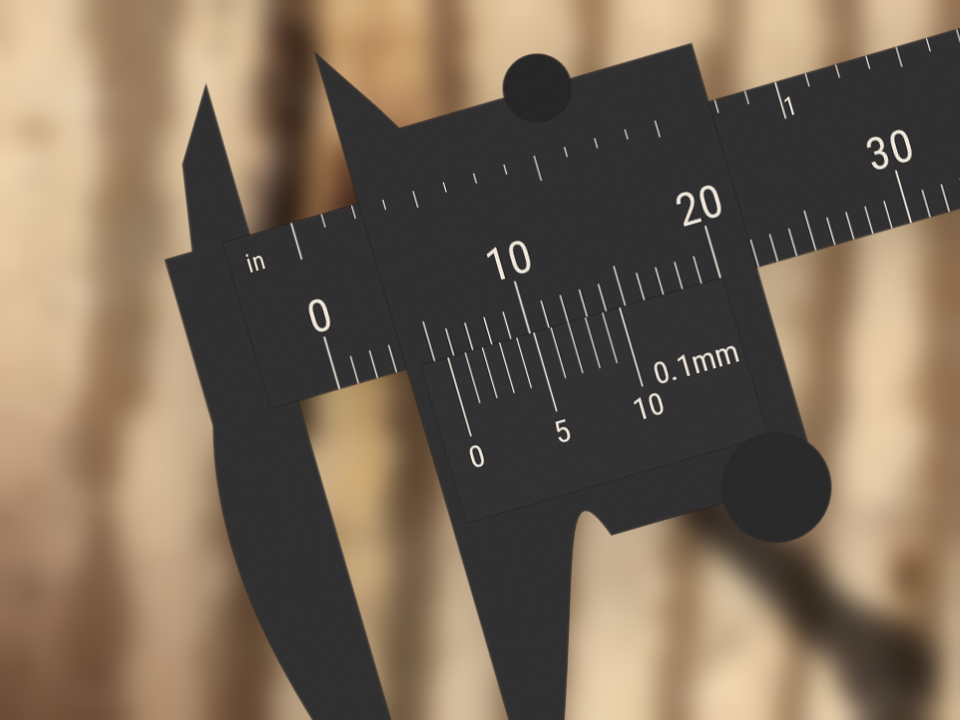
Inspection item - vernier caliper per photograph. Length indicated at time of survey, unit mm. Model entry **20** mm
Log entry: **5.7** mm
